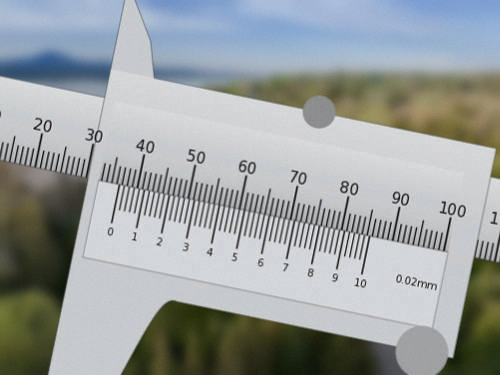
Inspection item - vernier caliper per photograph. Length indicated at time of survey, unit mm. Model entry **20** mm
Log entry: **36.5** mm
